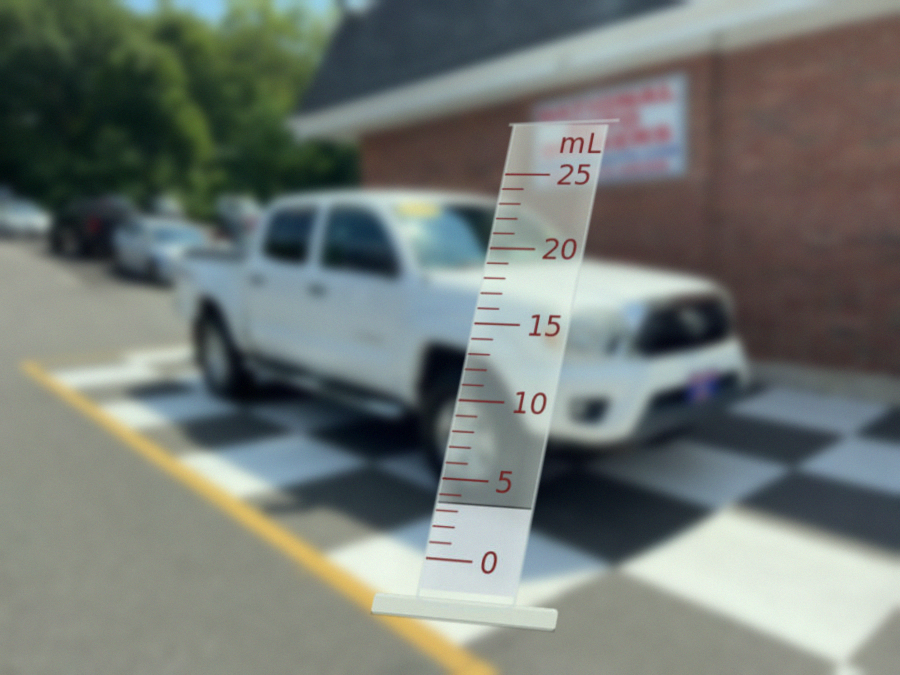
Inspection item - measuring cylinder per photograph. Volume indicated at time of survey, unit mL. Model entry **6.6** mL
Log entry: **3.5** mL
